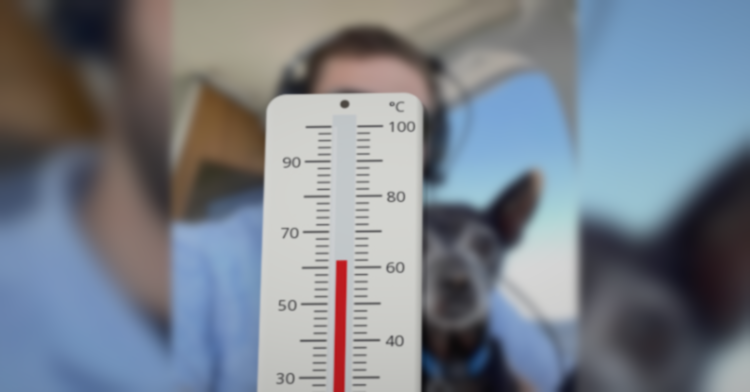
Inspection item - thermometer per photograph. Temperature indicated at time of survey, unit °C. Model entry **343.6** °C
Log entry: **62** °C
